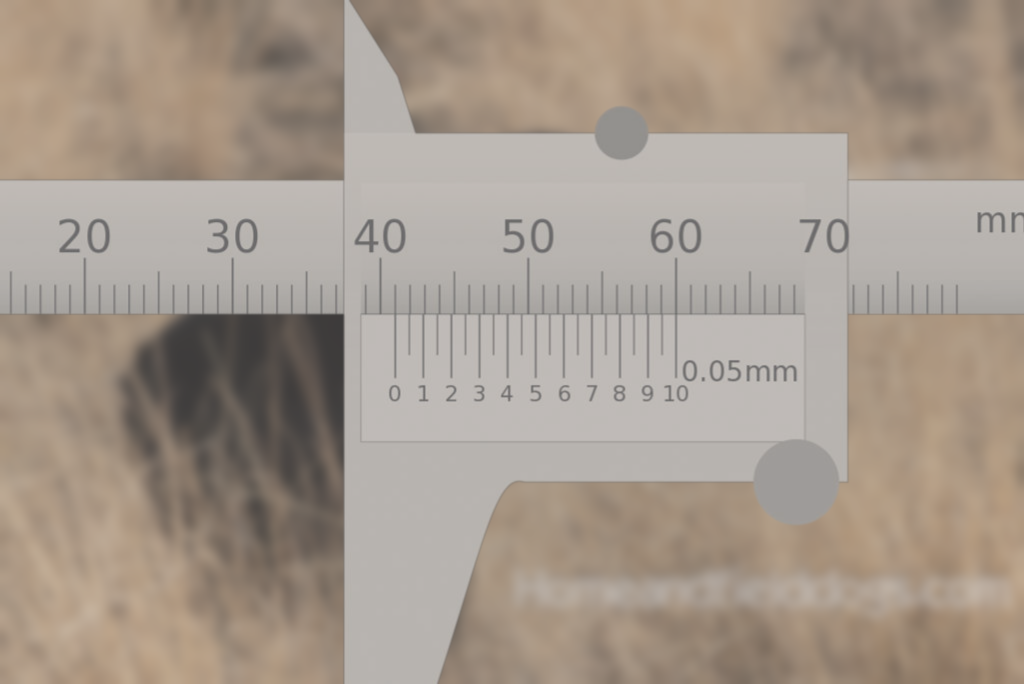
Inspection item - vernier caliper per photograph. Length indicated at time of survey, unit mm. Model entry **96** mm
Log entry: **41.0** mm
